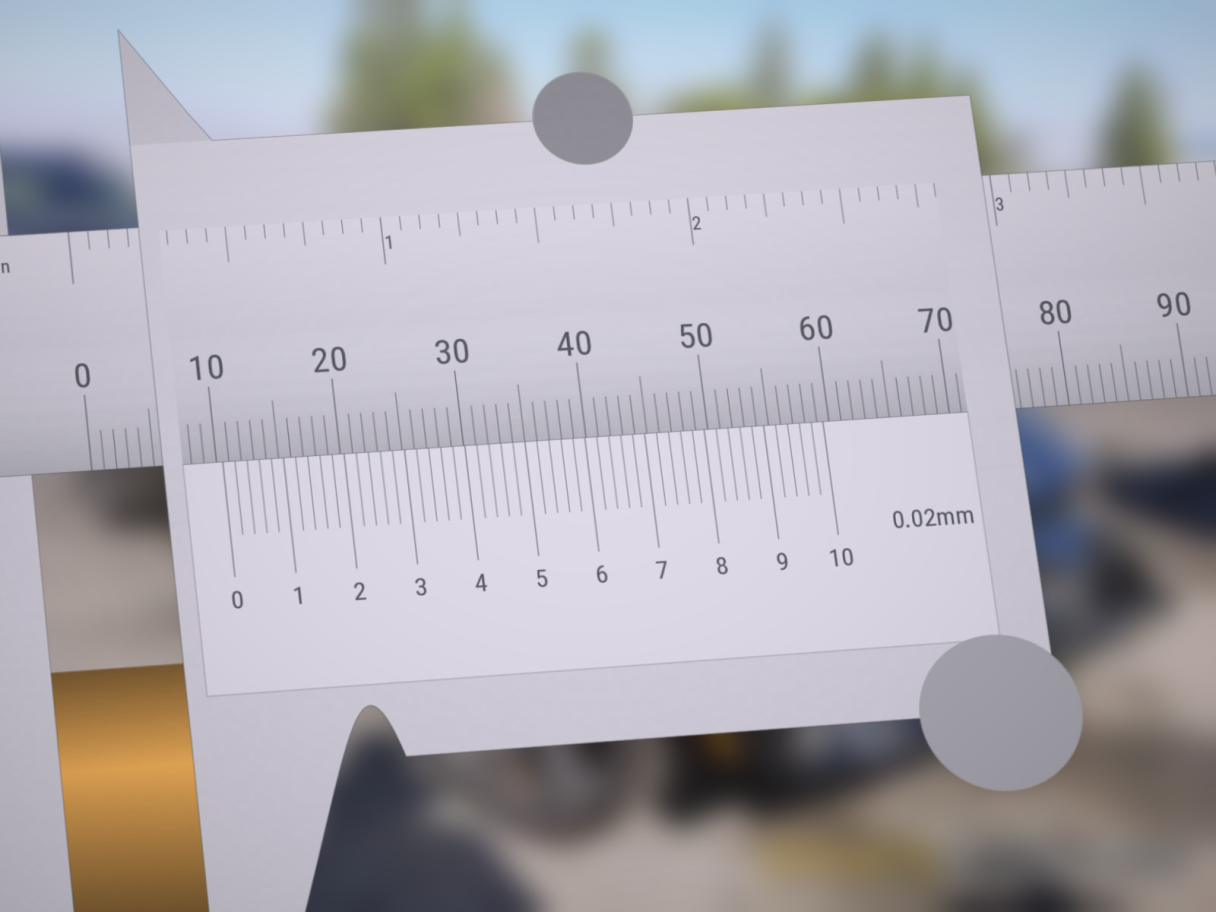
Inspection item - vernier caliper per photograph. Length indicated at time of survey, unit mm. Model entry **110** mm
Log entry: **10.5** mm
